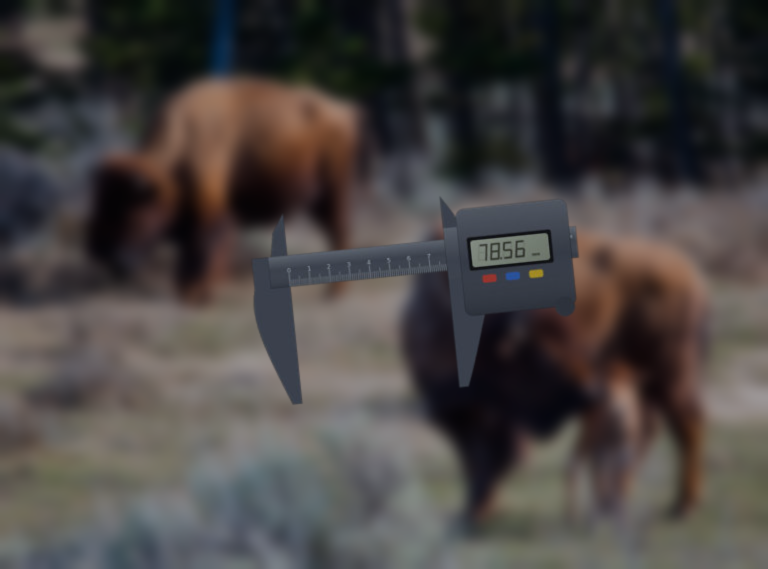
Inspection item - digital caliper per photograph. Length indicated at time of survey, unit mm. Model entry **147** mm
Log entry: **78.56** mm
